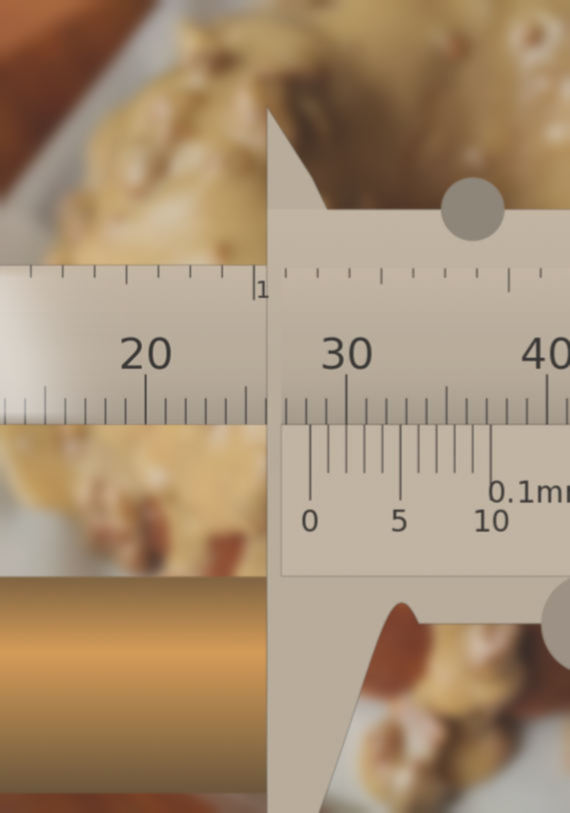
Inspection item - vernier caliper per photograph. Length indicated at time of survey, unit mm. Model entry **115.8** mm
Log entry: **28.2** mm
